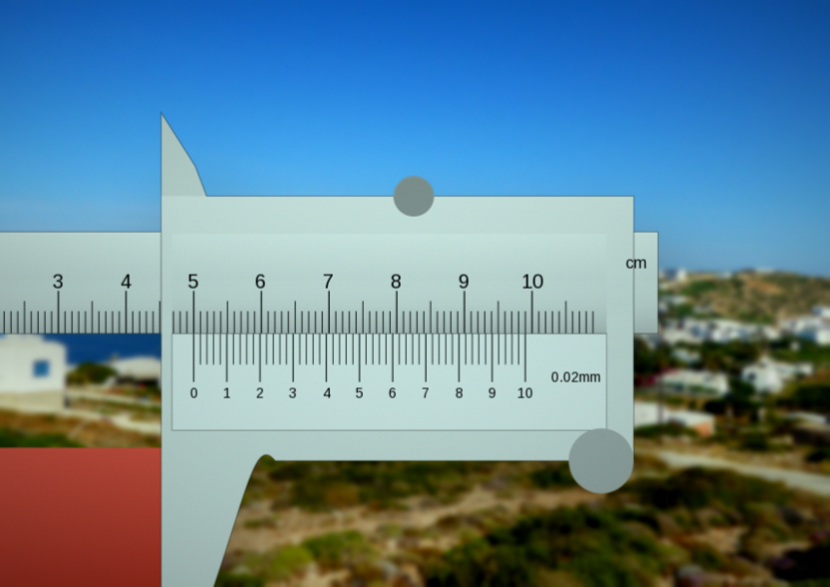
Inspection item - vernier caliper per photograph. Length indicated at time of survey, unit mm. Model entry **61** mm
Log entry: **50.0** mm
